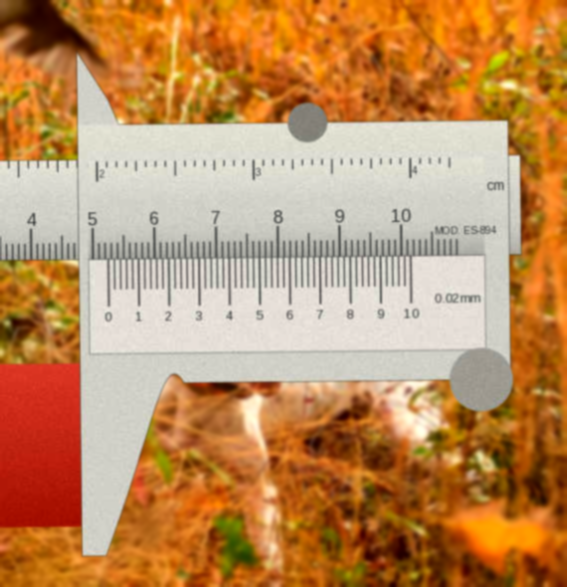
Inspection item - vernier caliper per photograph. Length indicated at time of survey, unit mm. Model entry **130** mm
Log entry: **52.5** mm
